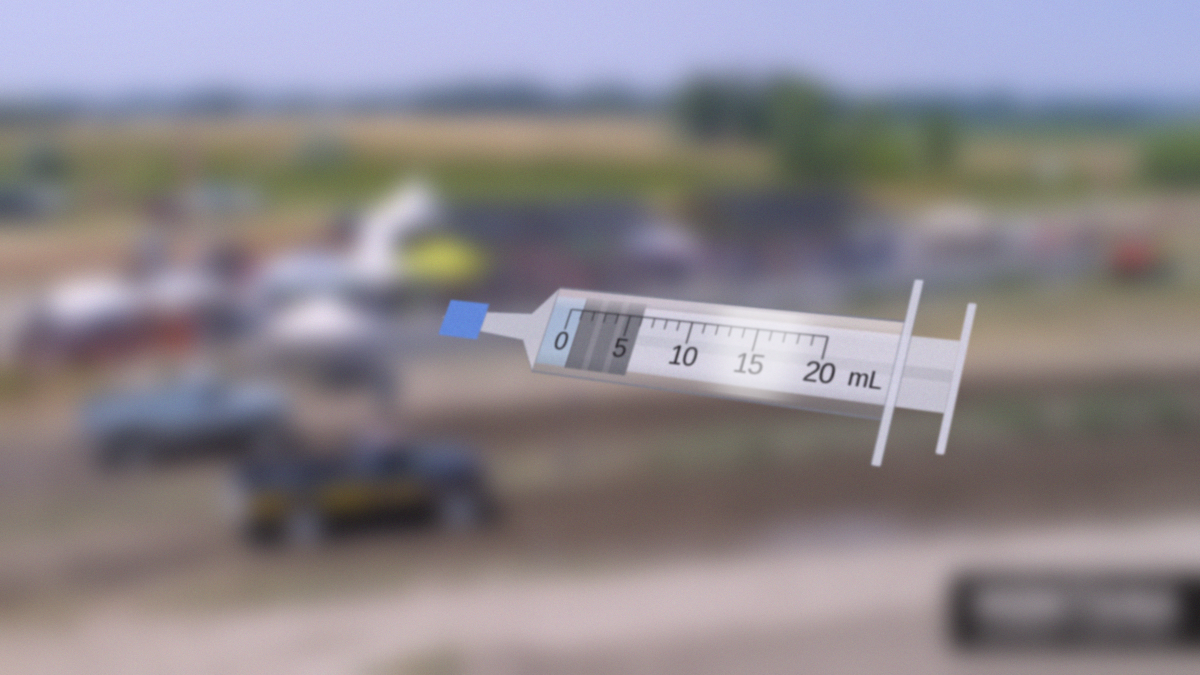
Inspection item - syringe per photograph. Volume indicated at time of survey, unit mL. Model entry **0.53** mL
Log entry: **1** mL
